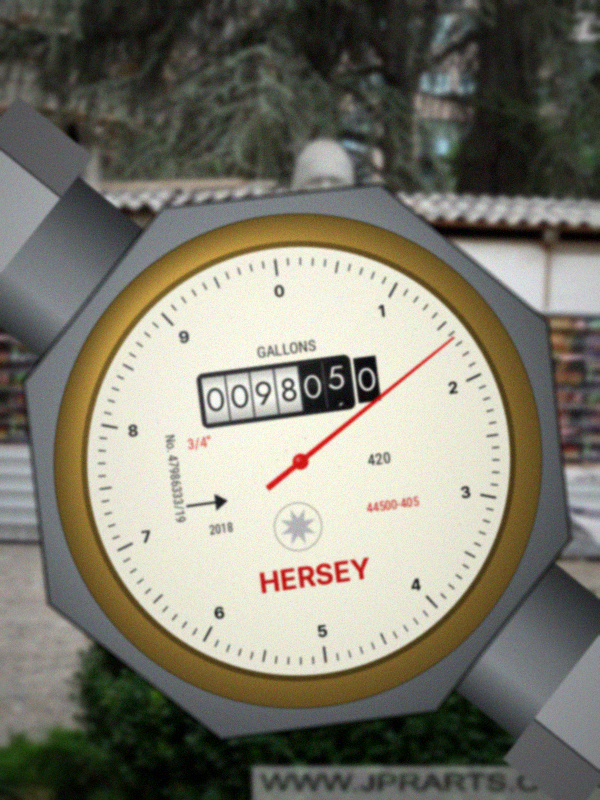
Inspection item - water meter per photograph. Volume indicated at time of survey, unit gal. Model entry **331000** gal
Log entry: **98051.6** gal
